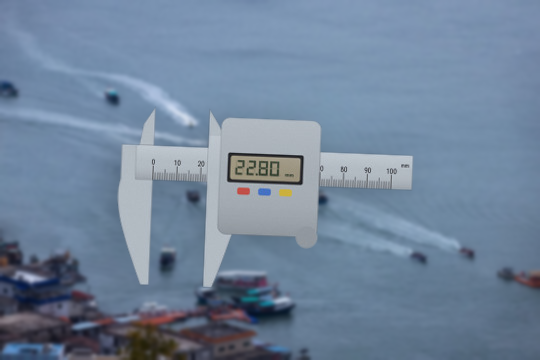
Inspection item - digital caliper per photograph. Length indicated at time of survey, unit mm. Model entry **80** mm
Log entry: **22.80** mm
